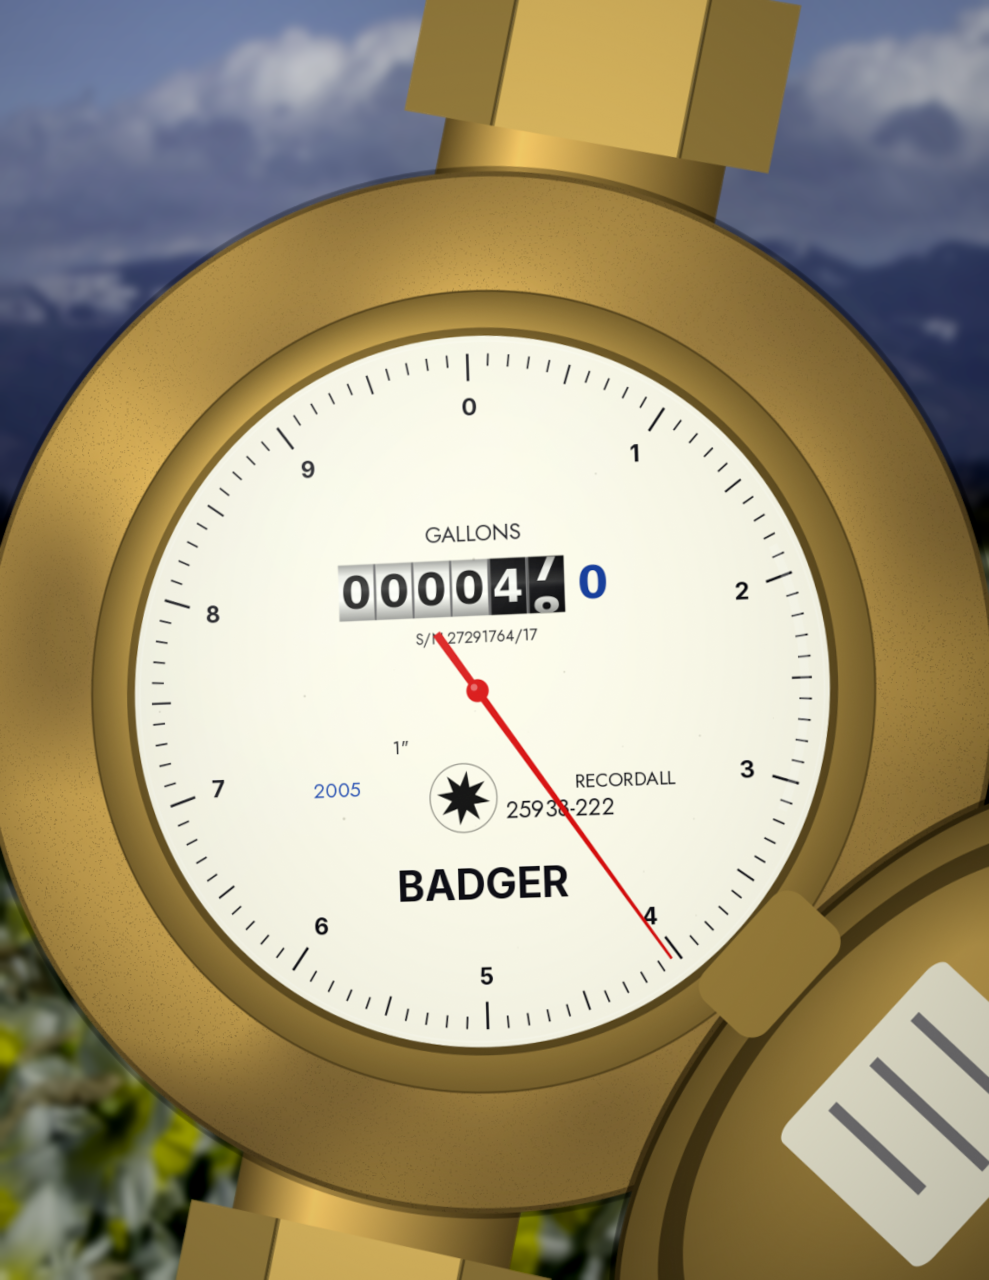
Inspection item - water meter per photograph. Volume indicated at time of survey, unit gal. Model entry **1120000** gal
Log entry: **474.0** gal
